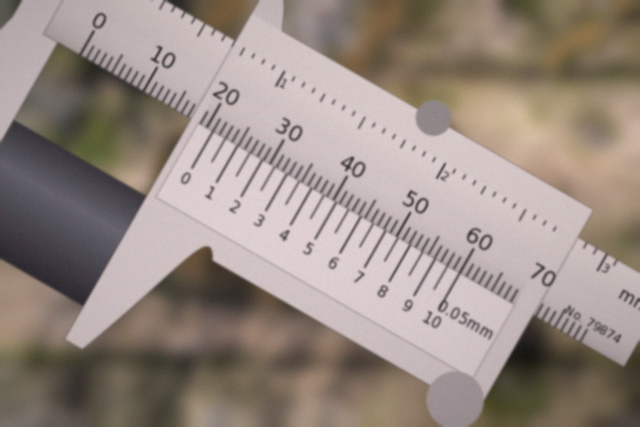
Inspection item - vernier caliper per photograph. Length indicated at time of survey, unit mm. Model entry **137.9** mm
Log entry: **21.0** mm
